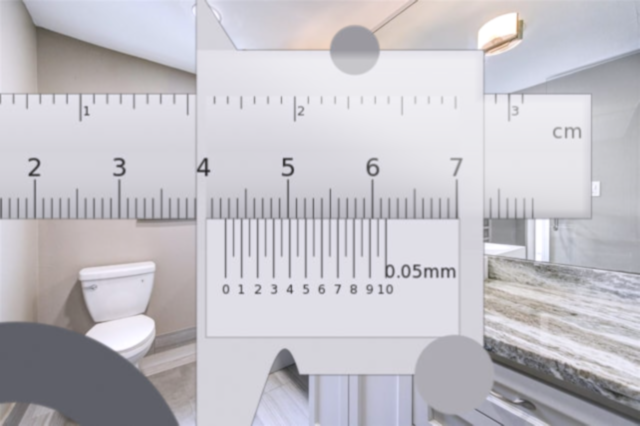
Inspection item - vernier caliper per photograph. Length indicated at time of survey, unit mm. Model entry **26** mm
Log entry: **42.6** mm
